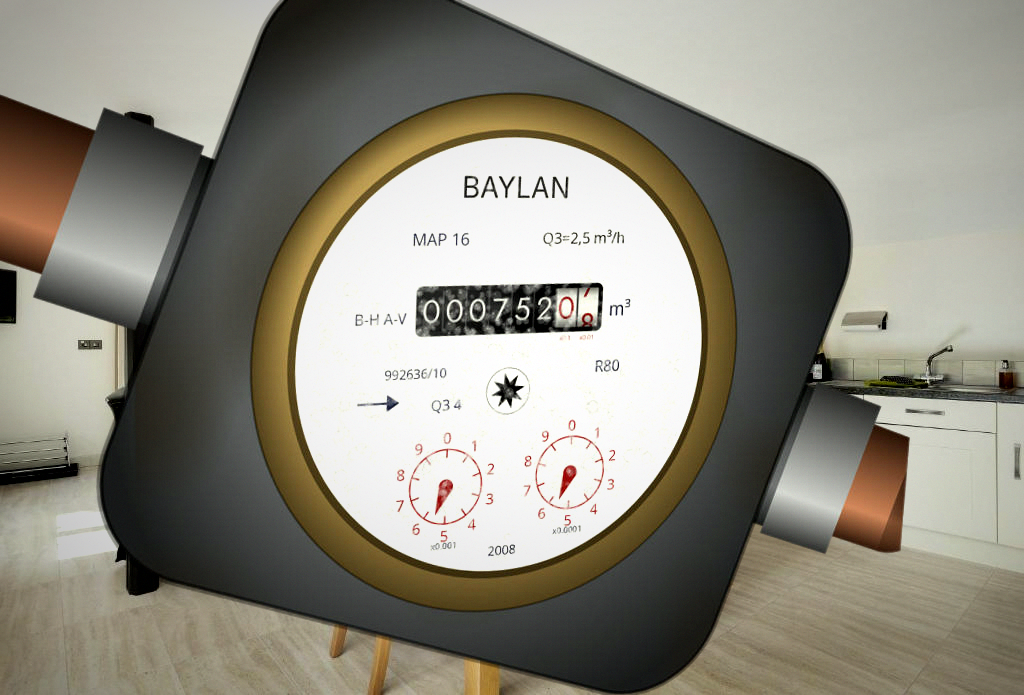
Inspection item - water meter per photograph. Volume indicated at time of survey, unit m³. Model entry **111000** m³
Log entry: **752.0755** m³
